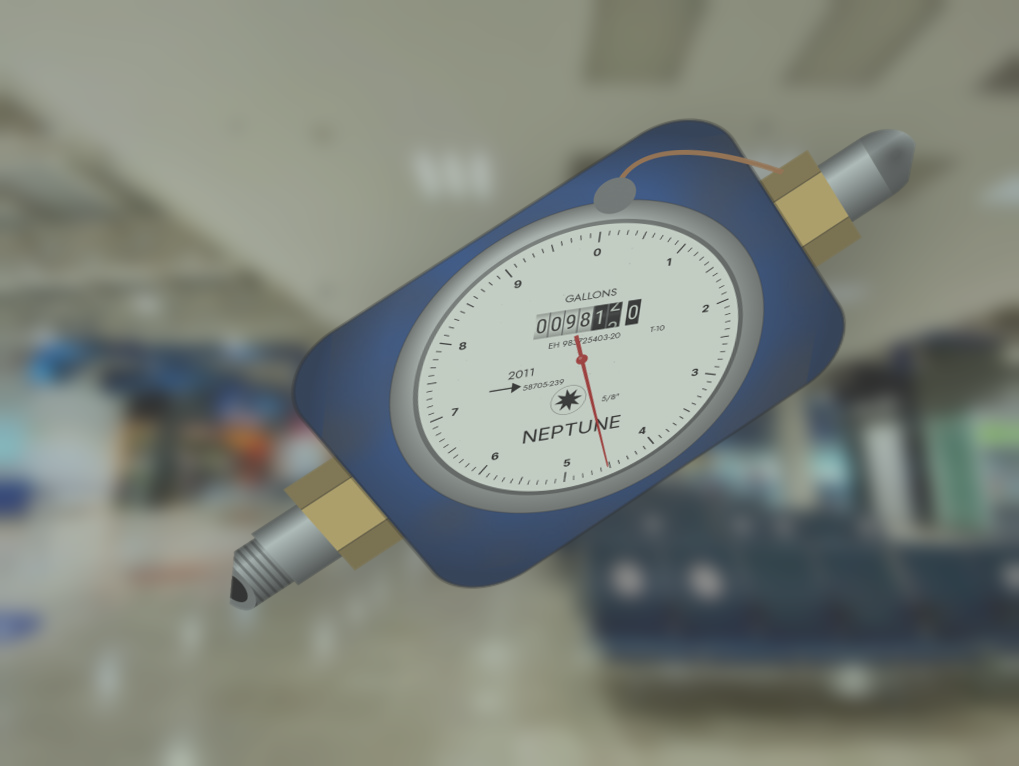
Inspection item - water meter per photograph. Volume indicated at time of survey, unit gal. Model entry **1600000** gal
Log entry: **98124.5** gal
